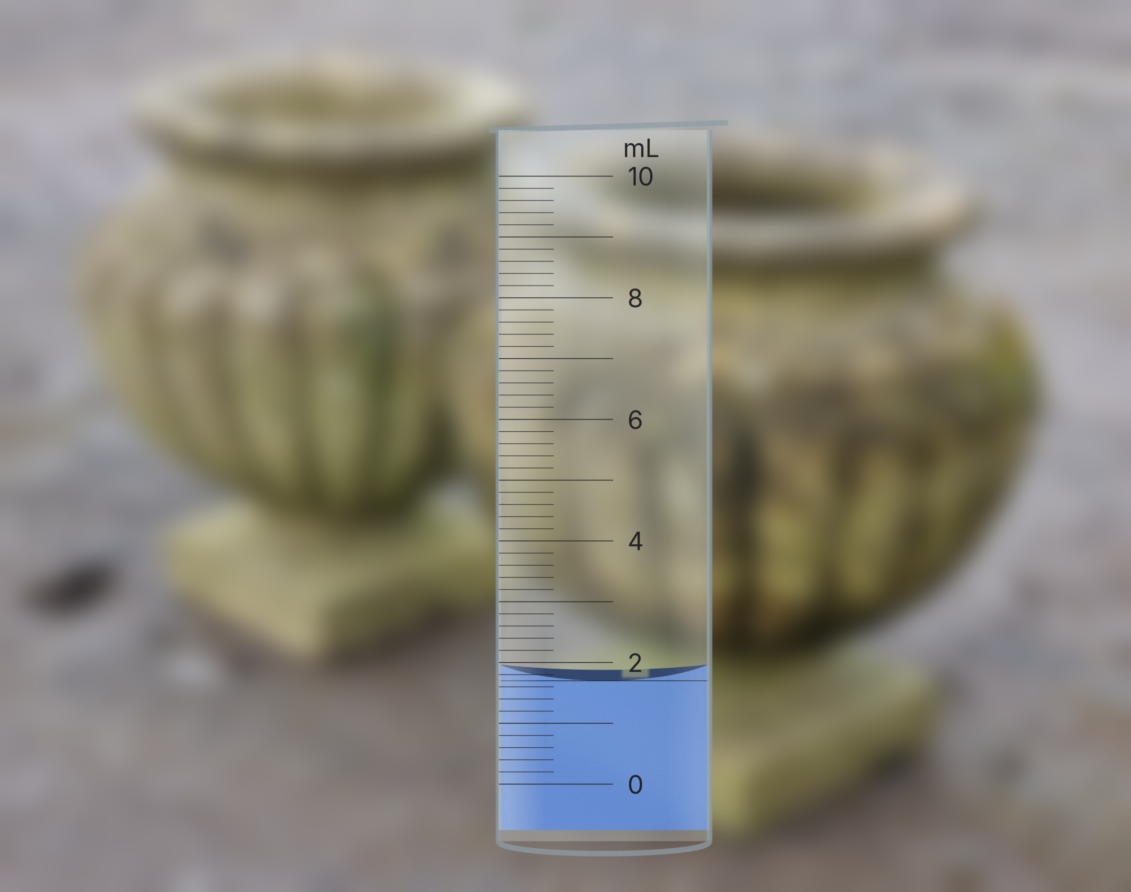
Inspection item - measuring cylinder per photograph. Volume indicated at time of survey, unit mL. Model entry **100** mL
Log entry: **1.7** mL
